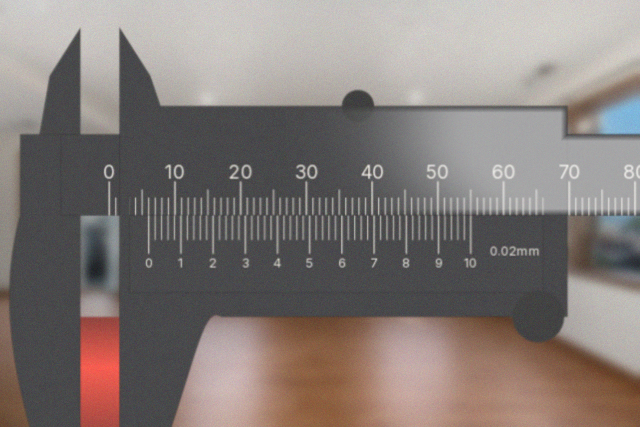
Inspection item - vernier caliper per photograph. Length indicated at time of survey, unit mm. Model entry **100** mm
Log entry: **6.0** mm
